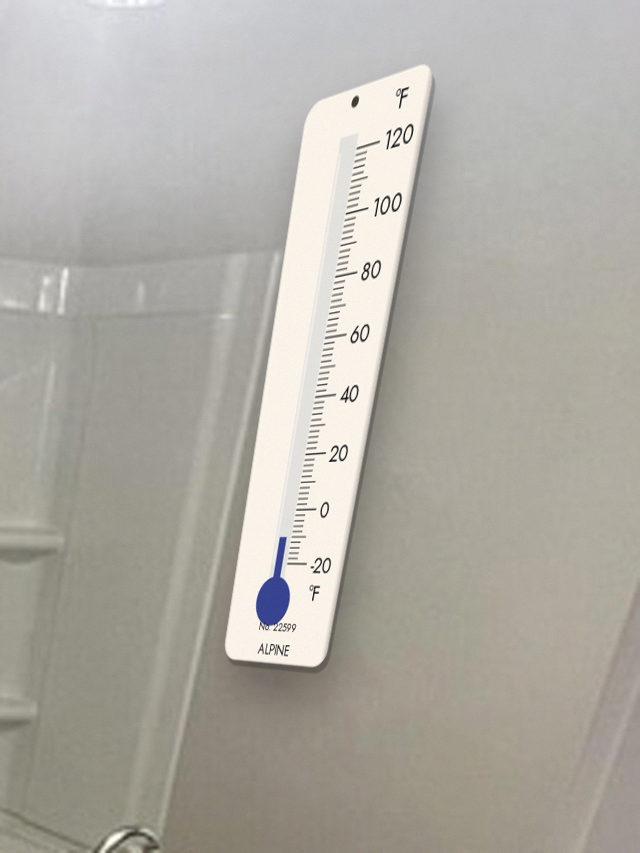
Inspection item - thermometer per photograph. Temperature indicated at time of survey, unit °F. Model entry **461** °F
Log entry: **-10** °F
